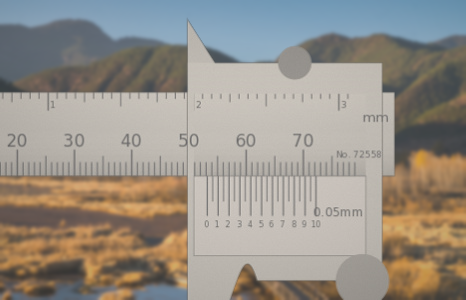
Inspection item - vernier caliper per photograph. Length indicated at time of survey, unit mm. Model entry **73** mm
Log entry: **53.2** mm
